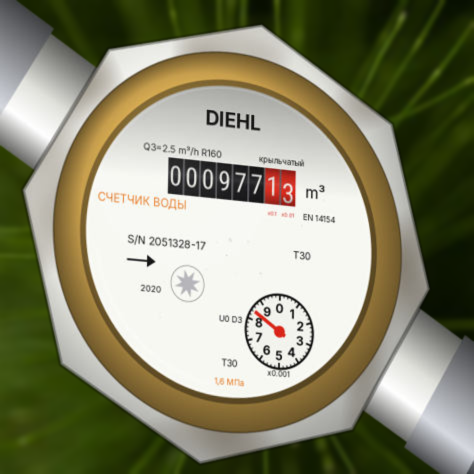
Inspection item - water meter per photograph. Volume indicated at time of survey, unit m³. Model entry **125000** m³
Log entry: **977.128** m³
